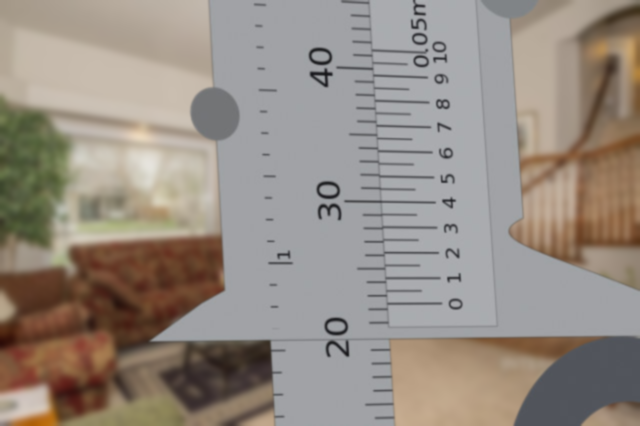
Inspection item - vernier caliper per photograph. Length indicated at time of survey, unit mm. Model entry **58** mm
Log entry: **22.4** mm
